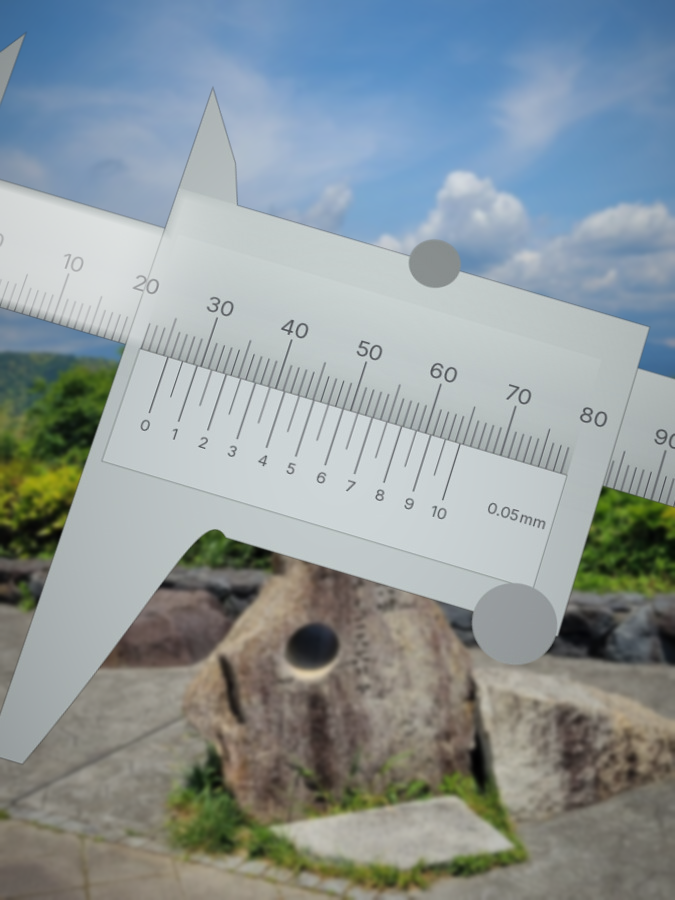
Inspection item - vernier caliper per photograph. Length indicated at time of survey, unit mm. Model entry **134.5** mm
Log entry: **25.6** mm
